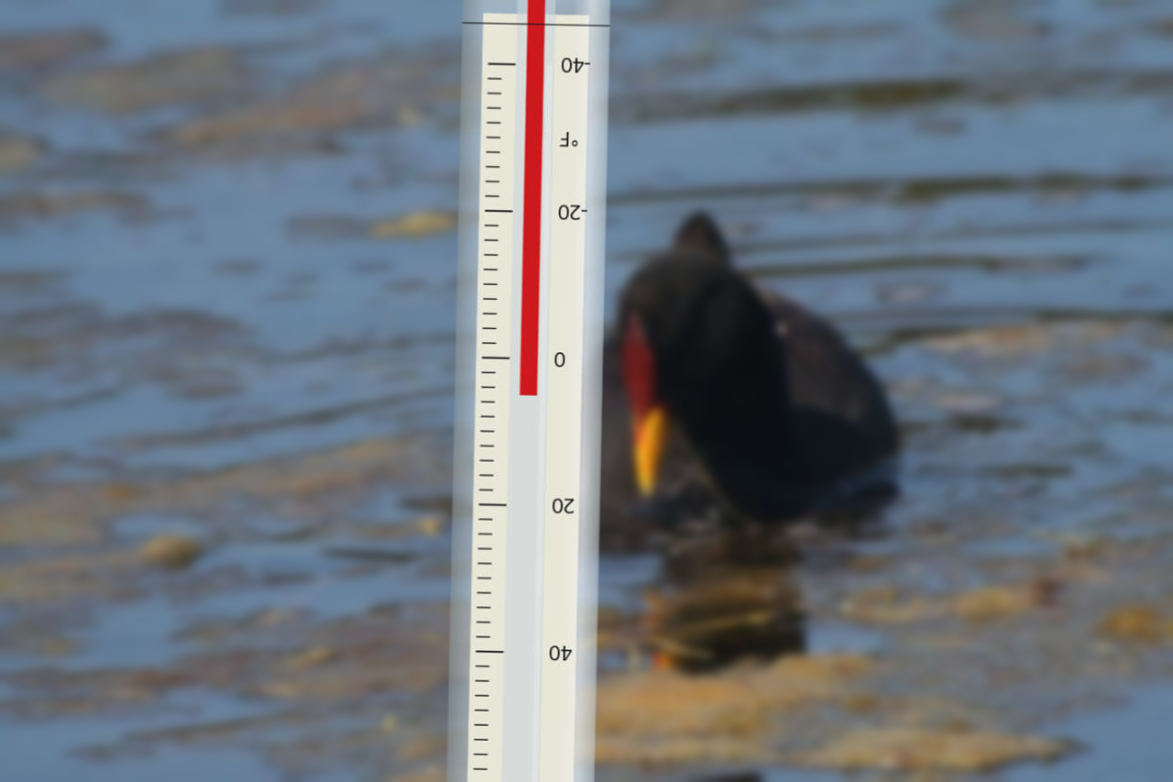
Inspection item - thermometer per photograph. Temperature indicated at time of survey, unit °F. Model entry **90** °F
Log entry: **5** °F
